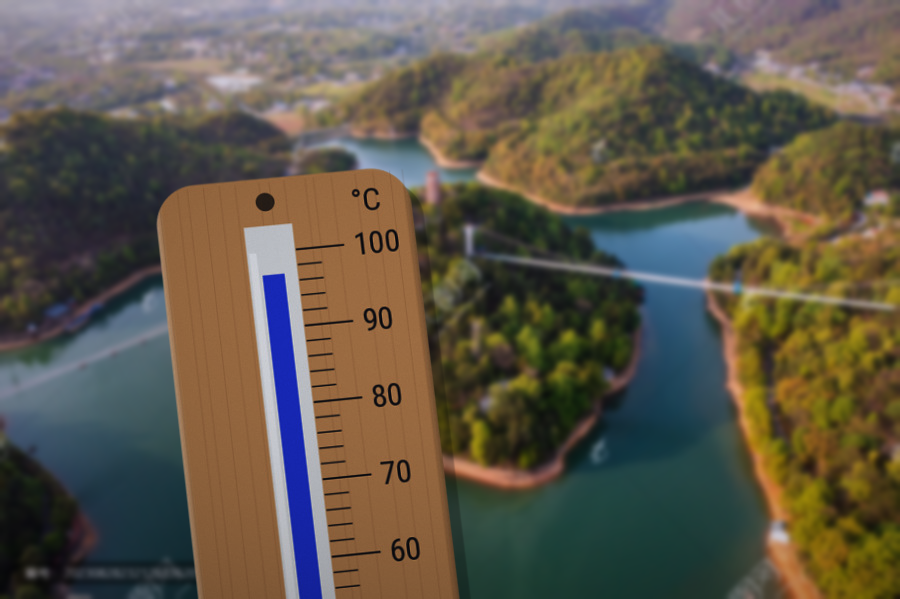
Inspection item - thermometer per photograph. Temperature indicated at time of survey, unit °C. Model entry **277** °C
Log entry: **97** °C
